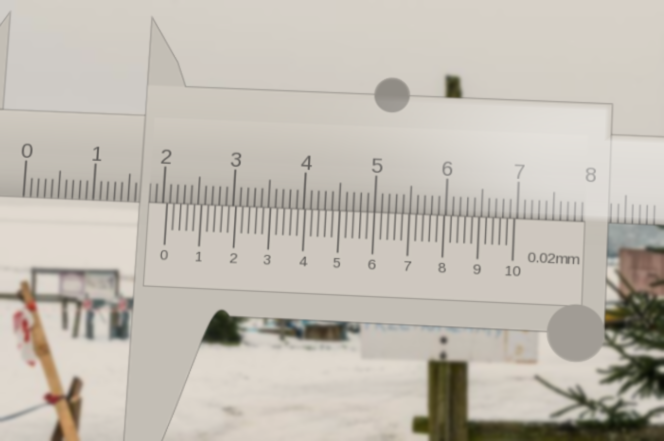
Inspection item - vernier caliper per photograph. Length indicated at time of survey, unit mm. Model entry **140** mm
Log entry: **20.6** mm
